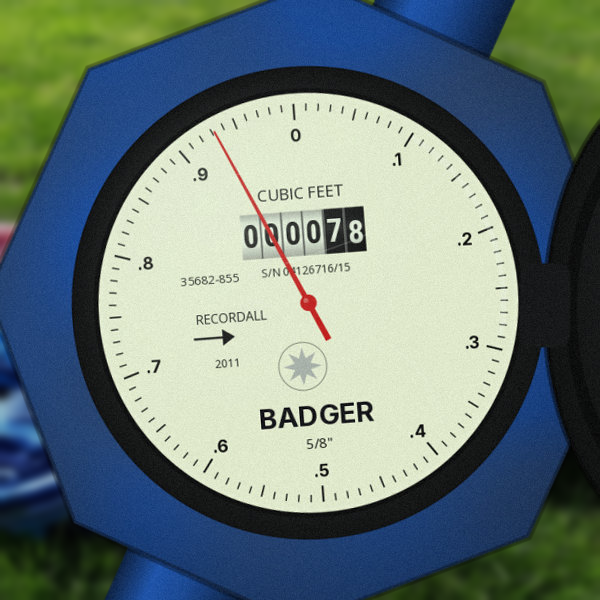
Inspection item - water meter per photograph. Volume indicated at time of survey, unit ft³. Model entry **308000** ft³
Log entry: **77.93** ft³
